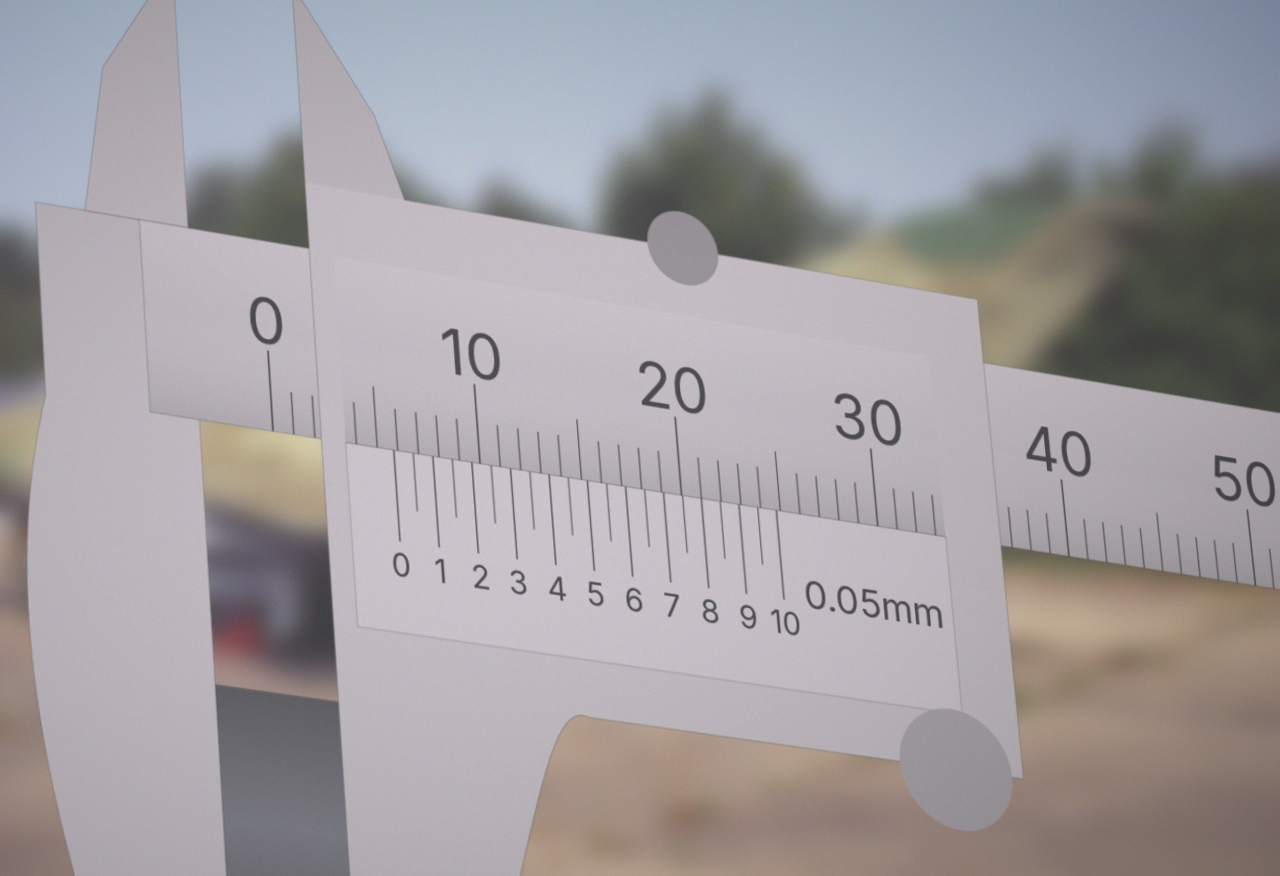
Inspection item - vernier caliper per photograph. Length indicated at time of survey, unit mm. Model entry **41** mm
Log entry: **5.8** mm
